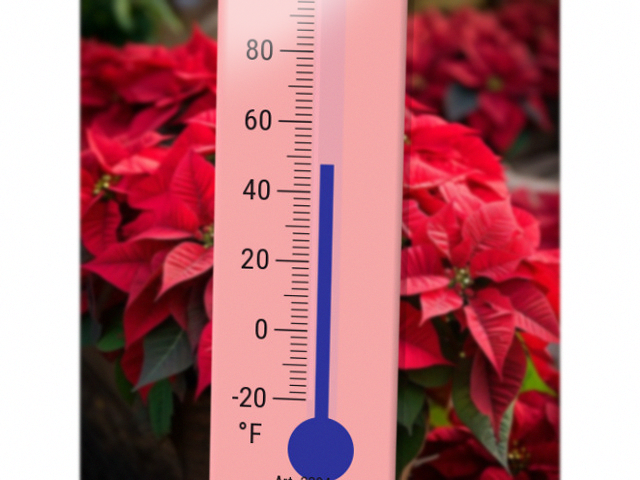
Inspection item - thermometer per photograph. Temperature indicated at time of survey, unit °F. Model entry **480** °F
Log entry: **48** °F
